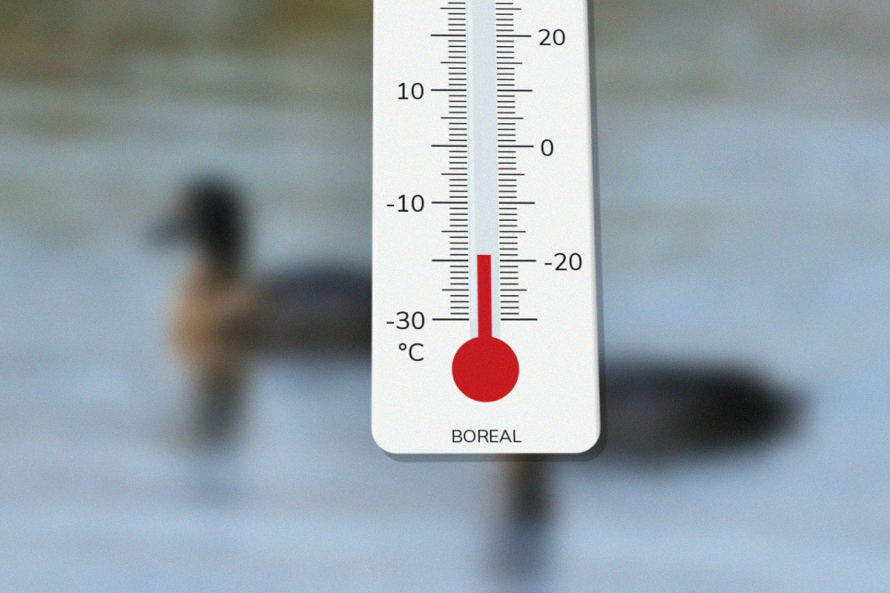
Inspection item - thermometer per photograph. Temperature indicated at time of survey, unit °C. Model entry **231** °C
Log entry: **-19** °C
